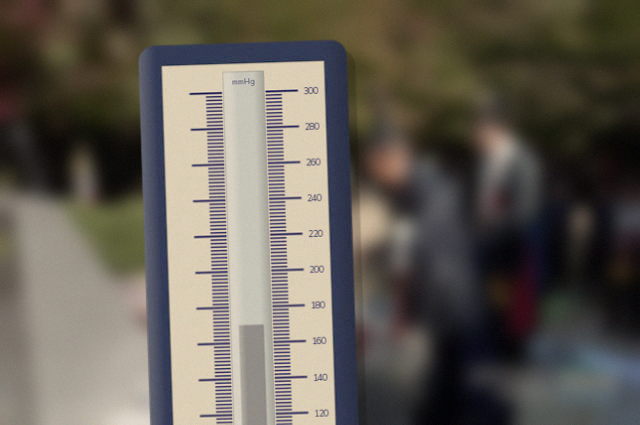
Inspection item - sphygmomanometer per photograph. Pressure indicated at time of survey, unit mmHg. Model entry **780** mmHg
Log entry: **170** mmHg
